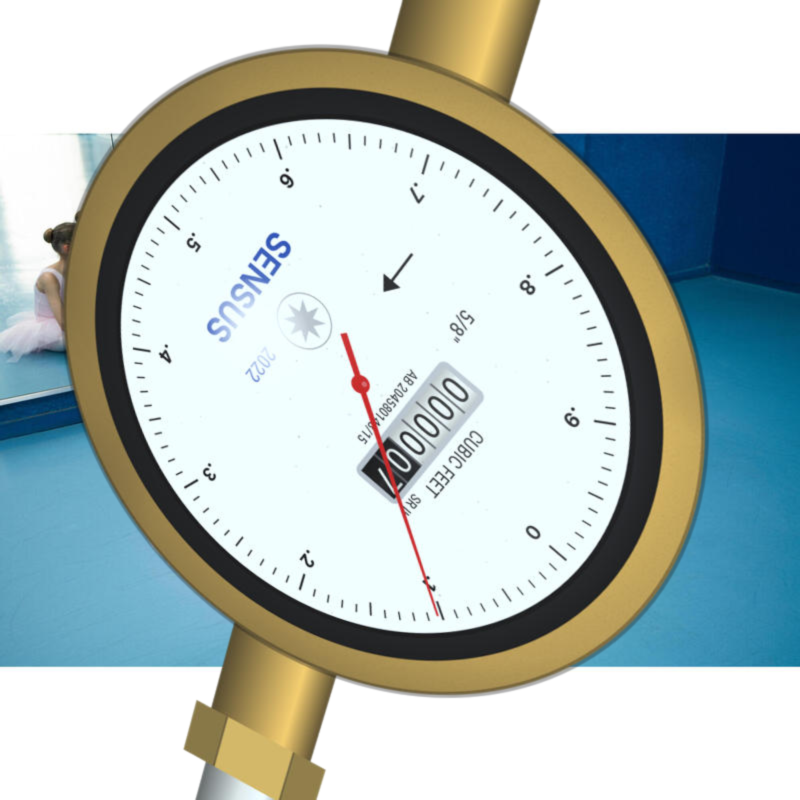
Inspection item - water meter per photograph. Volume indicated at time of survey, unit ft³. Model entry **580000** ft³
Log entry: **7.10** ft³
